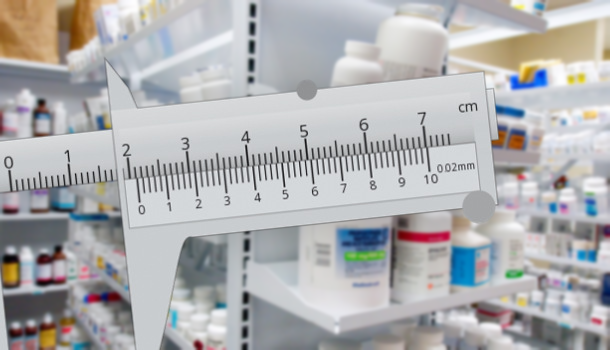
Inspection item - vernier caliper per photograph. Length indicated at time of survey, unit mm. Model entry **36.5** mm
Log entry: **21.2** mm
